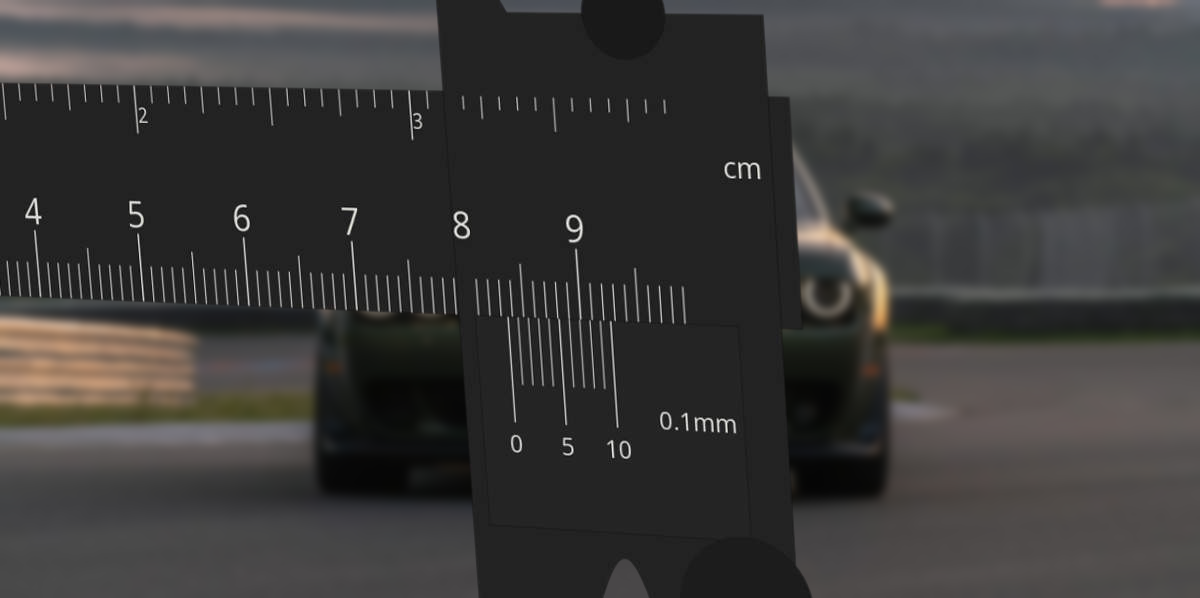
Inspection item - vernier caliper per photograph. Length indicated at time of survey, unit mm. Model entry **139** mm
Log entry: **83.6** mm
